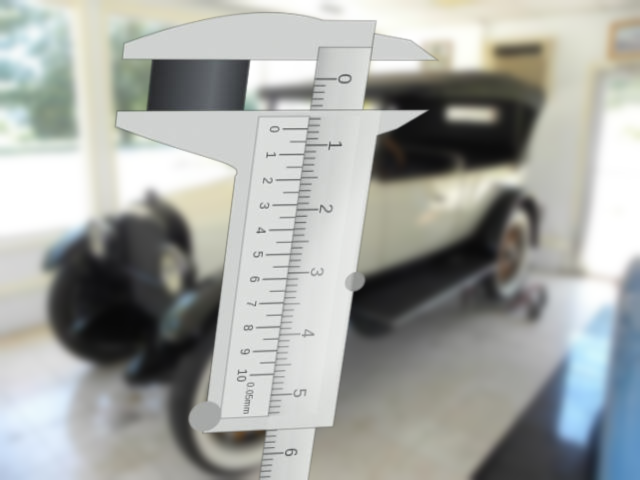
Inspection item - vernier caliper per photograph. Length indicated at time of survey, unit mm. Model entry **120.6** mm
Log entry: **7.5** mm
